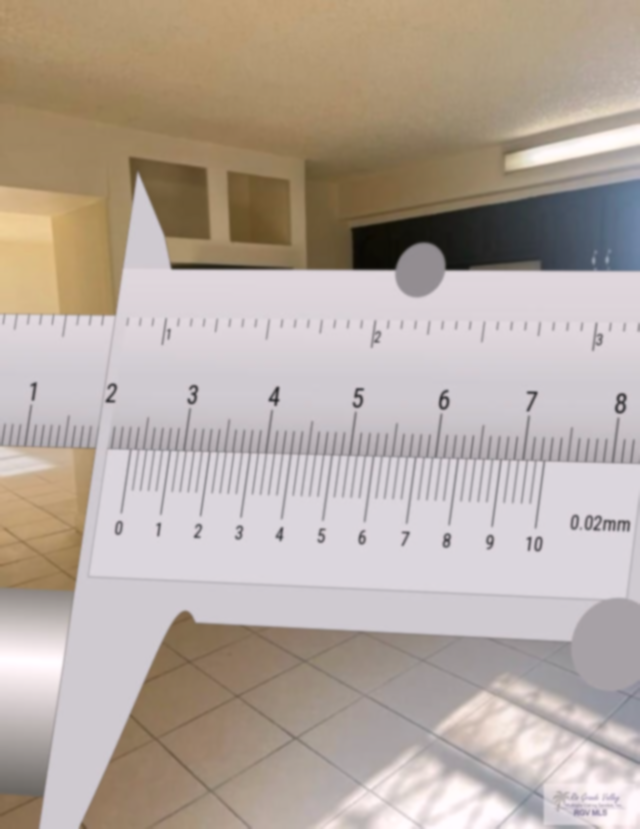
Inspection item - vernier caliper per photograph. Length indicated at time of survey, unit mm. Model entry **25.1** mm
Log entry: **23.4** mm
